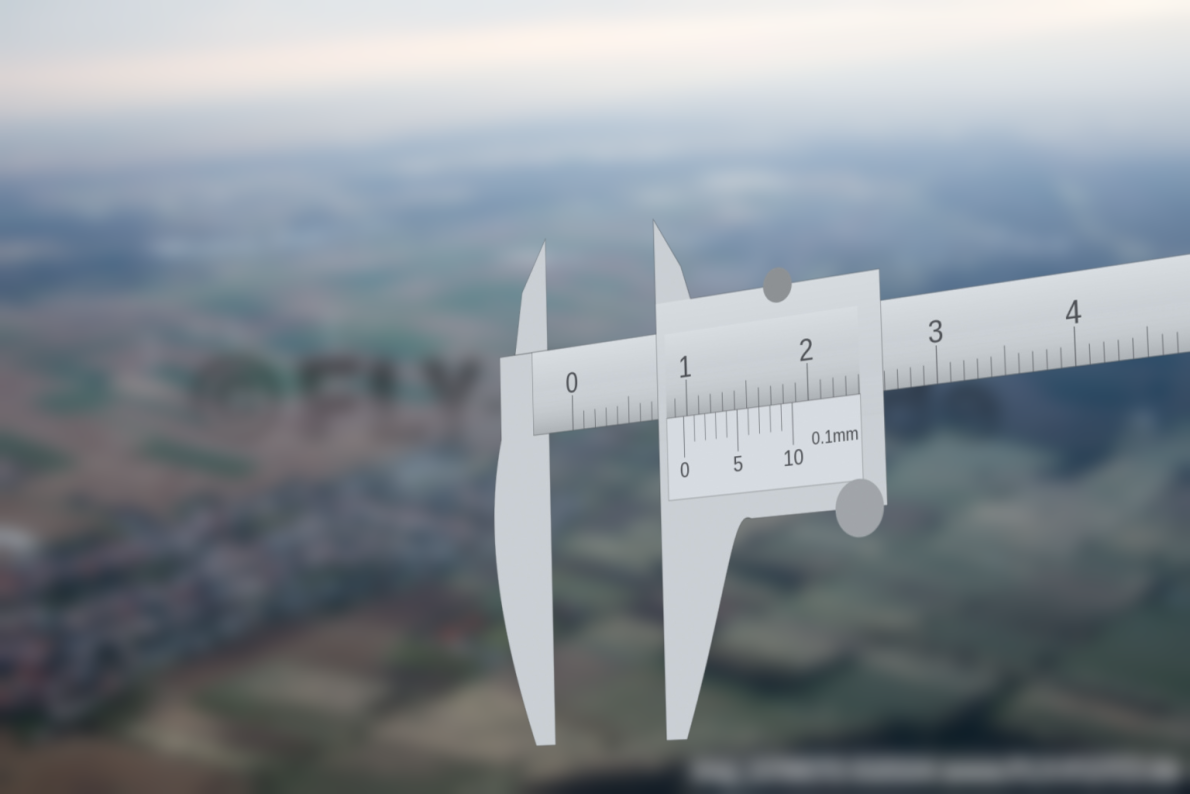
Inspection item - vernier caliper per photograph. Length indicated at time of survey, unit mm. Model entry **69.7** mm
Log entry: **9.7** mm
